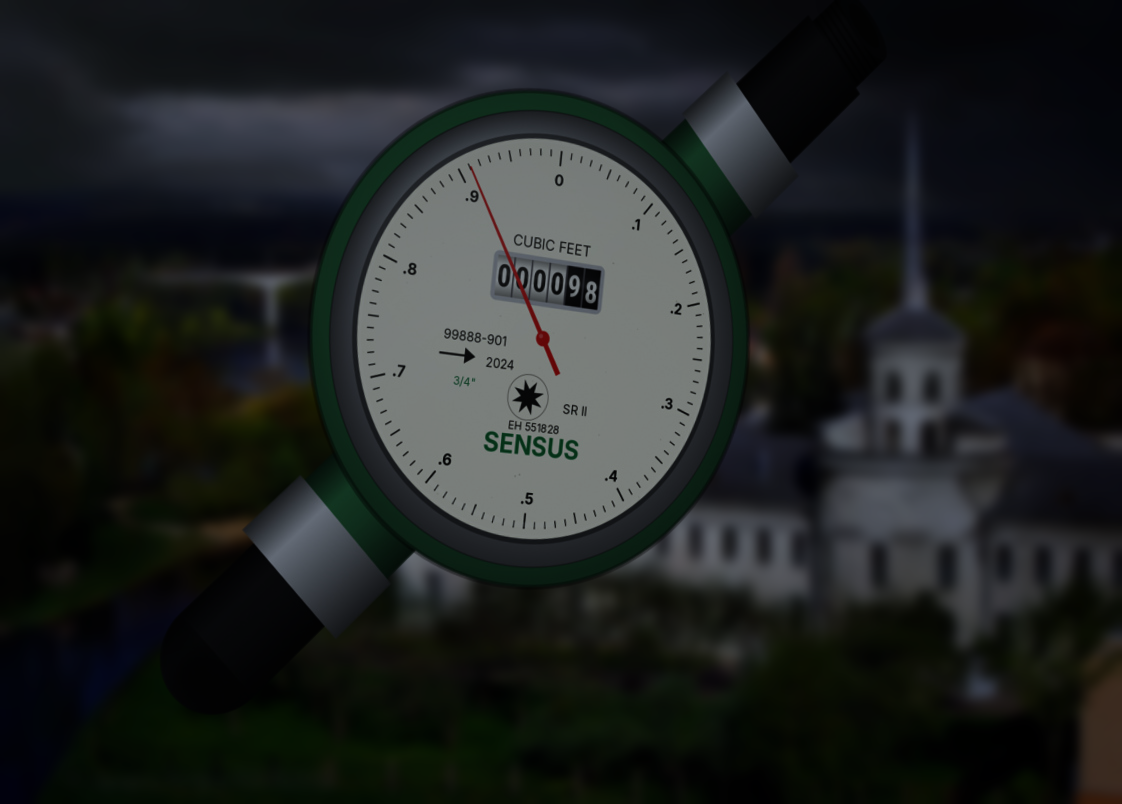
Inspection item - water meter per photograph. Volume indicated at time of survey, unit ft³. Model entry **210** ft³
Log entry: **97.91** ft³
